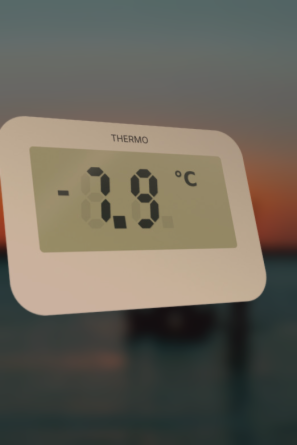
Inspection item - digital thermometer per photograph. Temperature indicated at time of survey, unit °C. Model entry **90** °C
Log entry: **-7.9** °C
